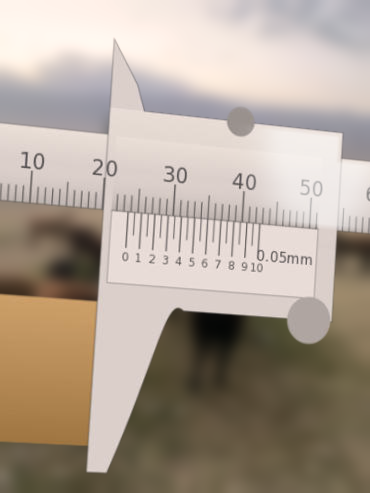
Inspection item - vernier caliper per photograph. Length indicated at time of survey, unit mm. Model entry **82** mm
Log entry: **23.6** mm
